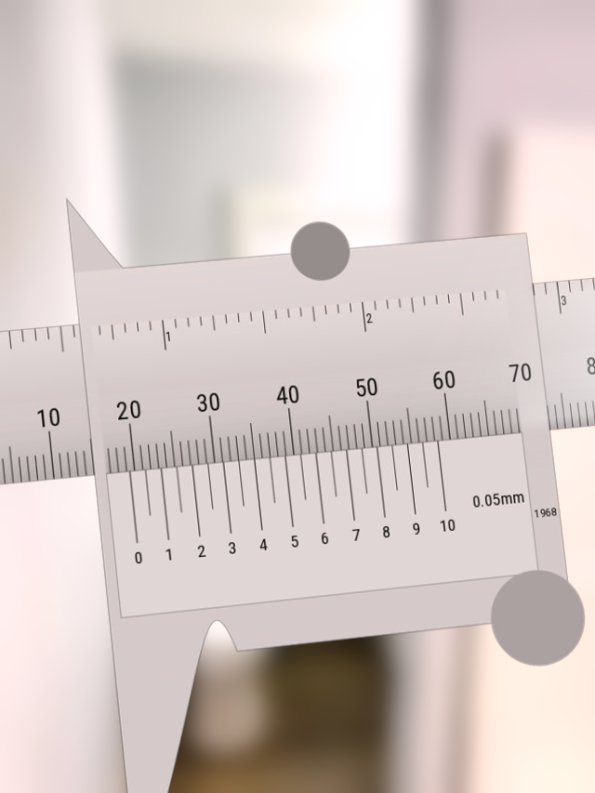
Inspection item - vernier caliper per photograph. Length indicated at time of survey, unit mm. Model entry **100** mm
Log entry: **19.4** mm
